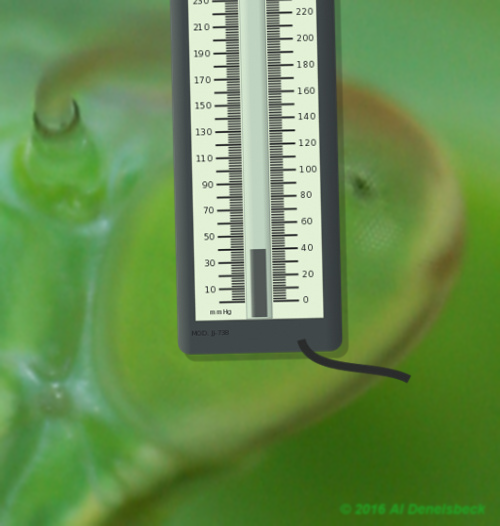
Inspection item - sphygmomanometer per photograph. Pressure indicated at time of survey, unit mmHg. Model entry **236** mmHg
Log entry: **40** mmHg
